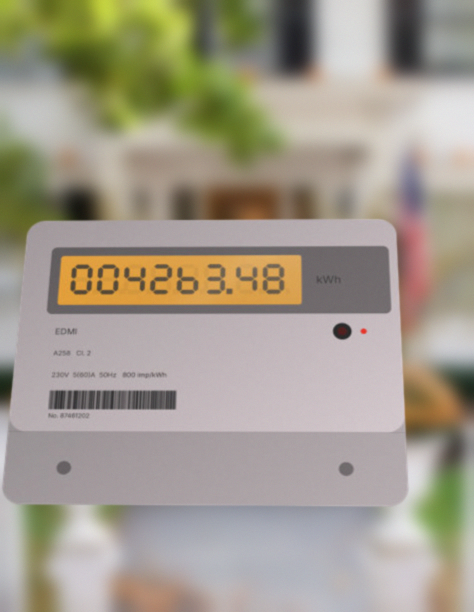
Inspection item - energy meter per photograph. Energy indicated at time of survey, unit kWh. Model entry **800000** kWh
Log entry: **4263.48** kWh
